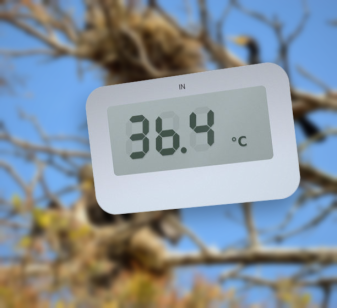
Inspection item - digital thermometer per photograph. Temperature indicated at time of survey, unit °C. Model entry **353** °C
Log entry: **36.4** °C
